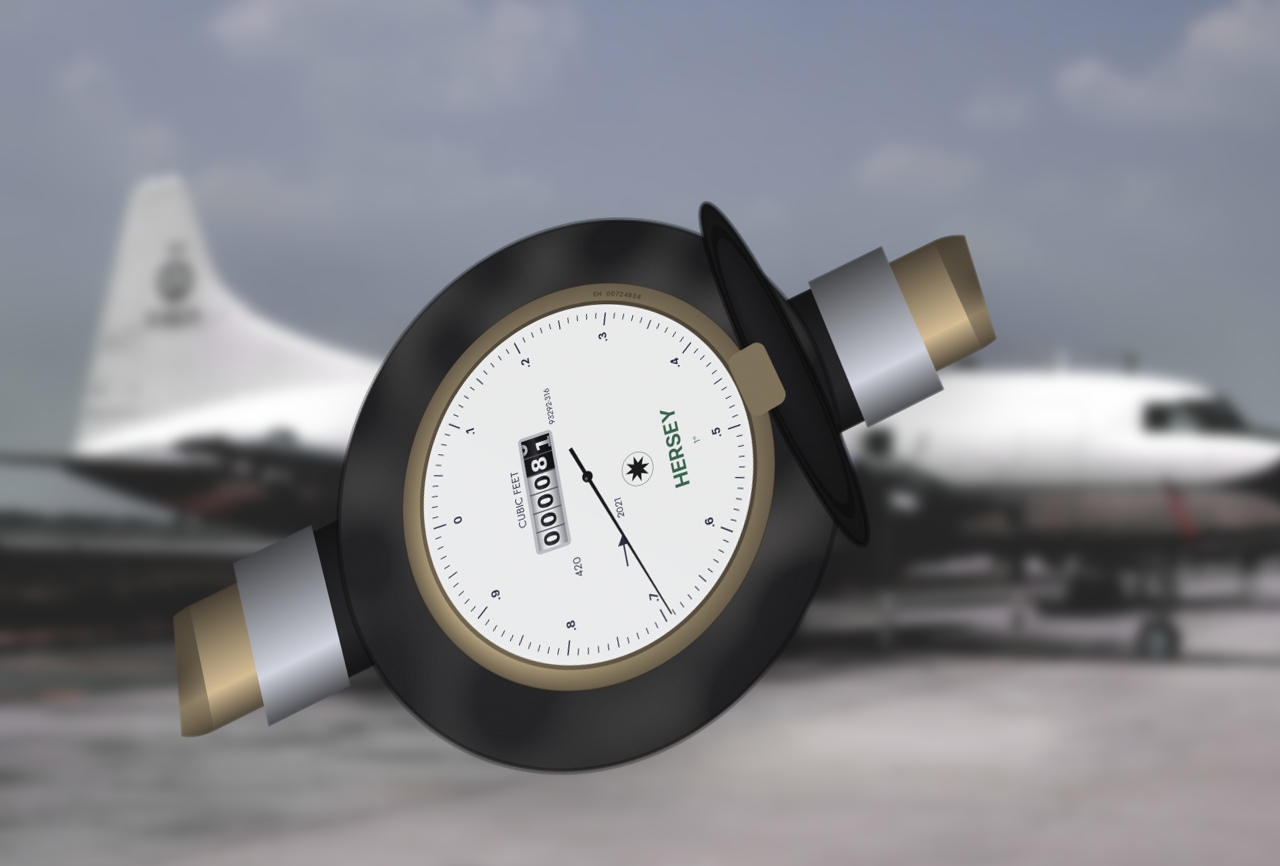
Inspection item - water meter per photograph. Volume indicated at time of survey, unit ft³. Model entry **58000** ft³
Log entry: **80.69** ft³
